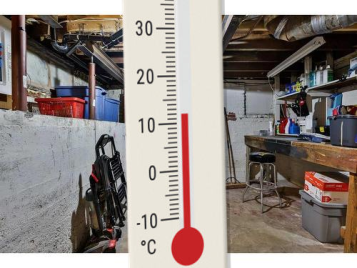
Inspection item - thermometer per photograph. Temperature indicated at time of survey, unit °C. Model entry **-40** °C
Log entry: **12** °C
